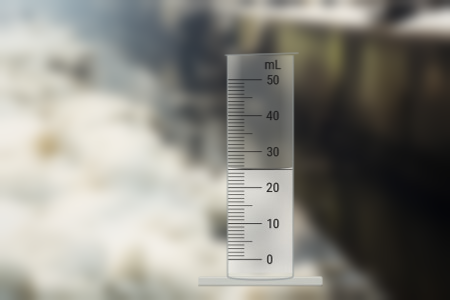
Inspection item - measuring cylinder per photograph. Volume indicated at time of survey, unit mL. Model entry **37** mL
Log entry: **25** mL
